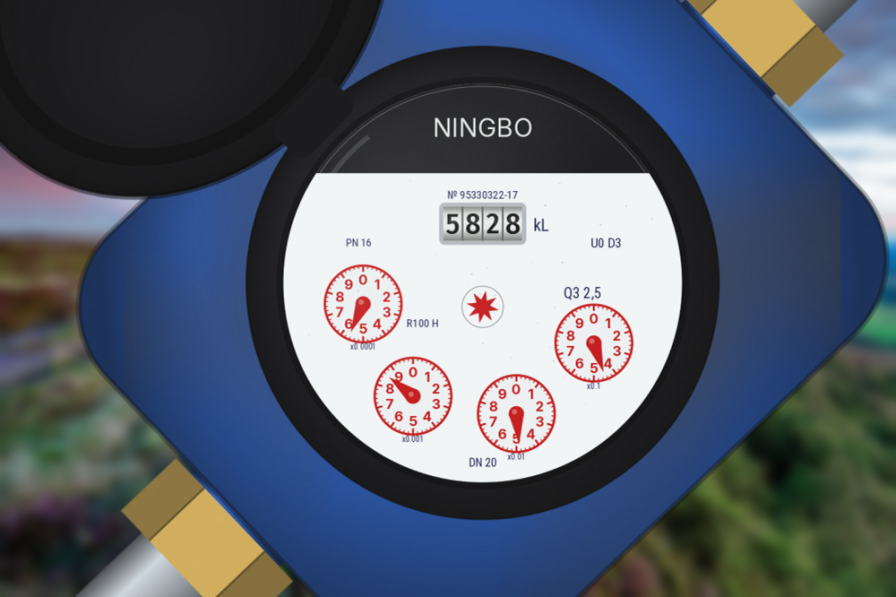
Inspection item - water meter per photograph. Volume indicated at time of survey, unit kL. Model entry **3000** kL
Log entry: **5828.4485** kL
